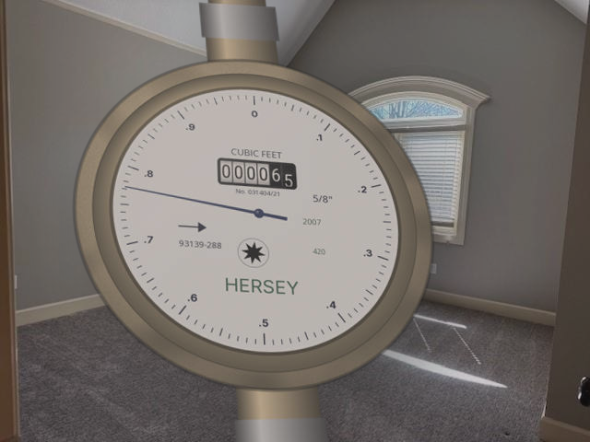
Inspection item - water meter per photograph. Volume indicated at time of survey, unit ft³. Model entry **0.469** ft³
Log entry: **64.77** ft³
